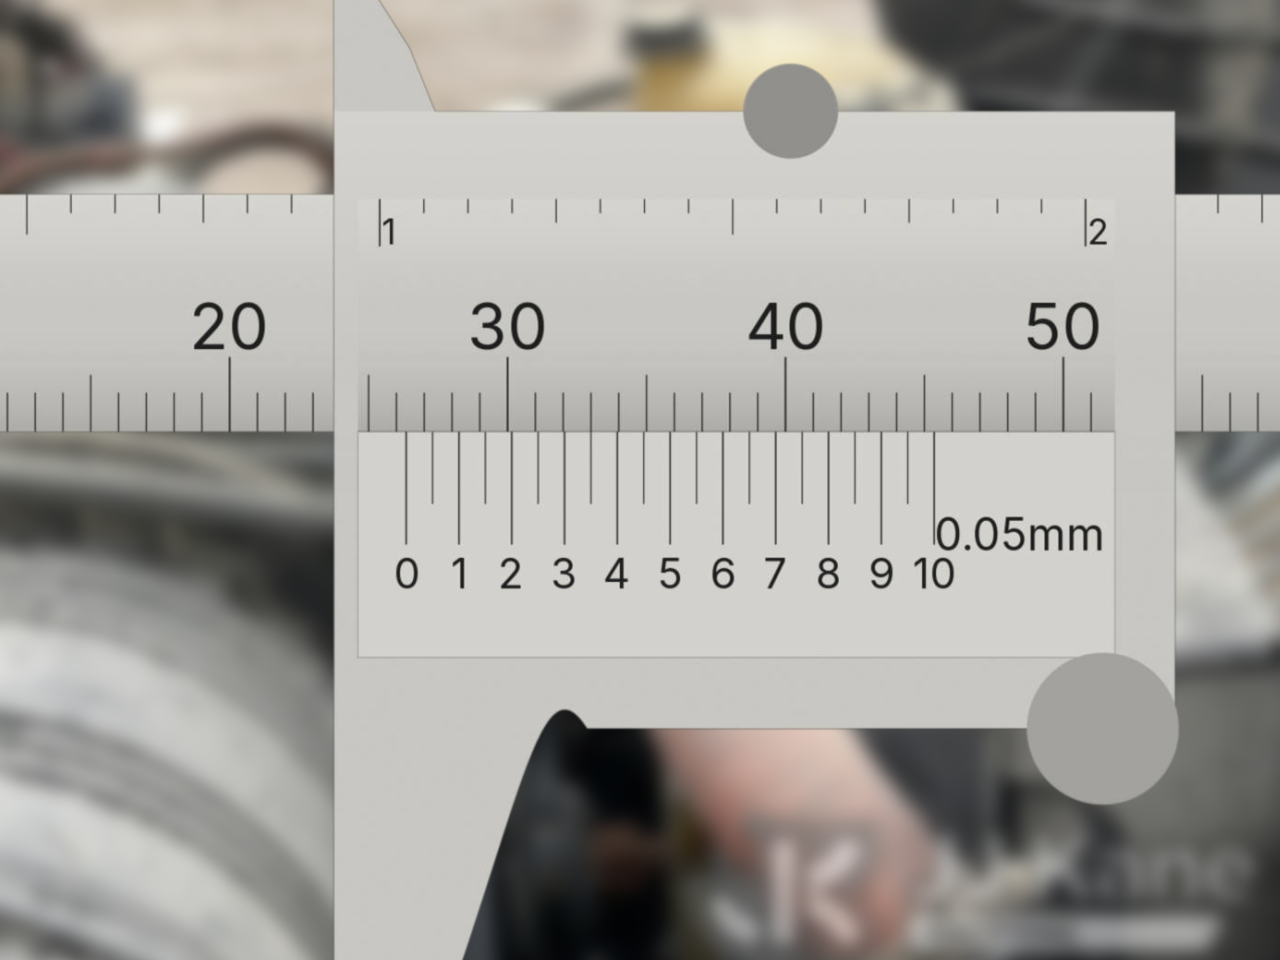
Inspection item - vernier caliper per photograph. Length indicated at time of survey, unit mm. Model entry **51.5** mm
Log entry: **26.35** mm
